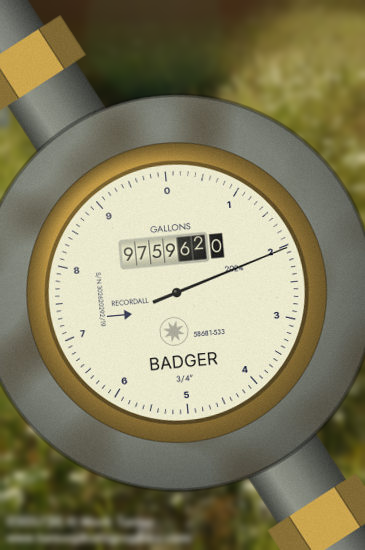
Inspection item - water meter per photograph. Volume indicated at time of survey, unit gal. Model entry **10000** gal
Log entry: **9759622.0** gal
